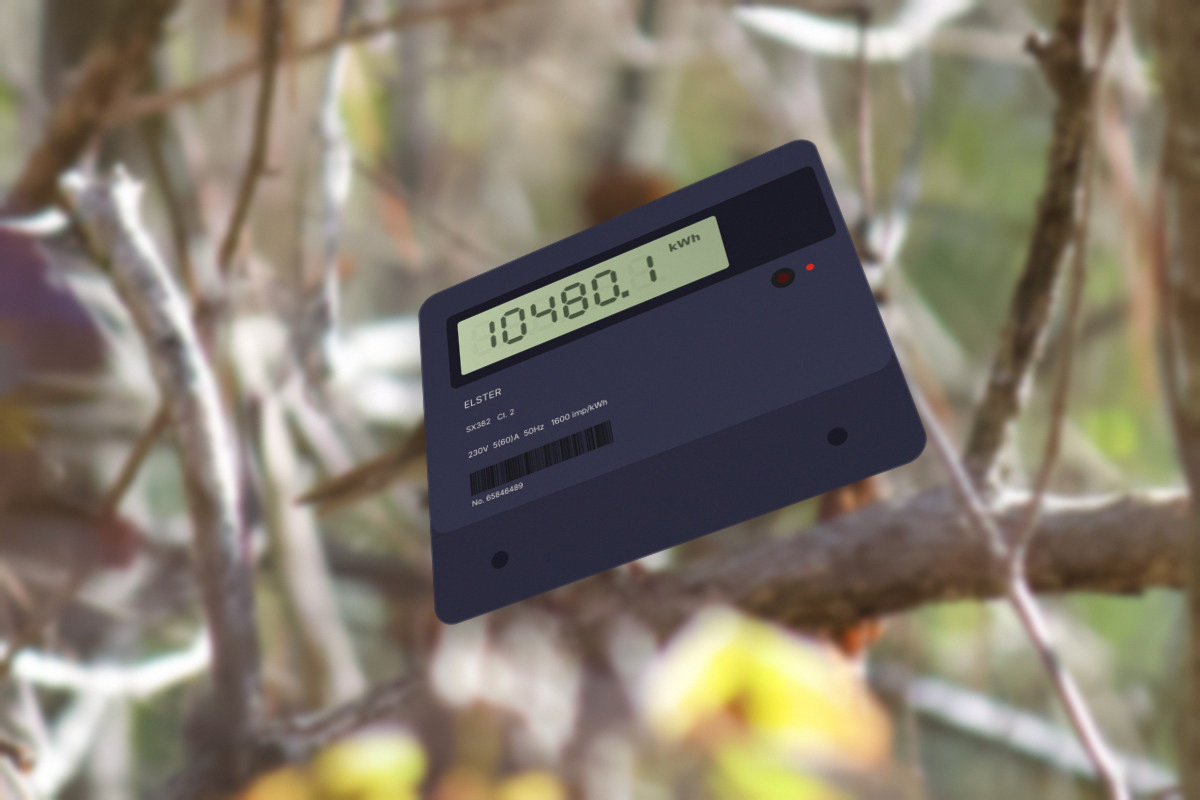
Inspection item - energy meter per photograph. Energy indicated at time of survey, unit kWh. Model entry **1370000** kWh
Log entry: **10480.1** kWh
